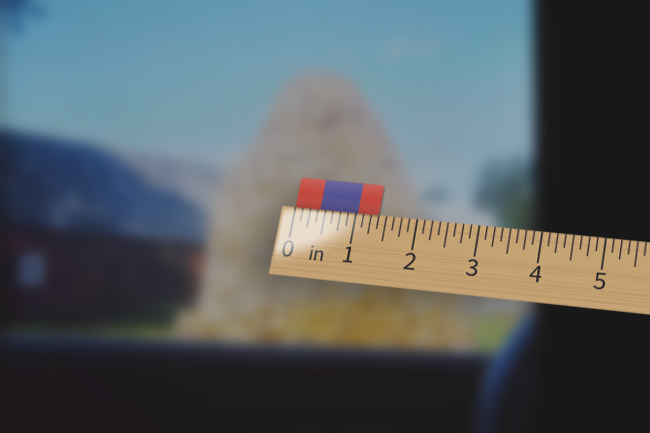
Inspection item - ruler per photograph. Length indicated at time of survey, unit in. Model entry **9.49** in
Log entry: **1.375** in
